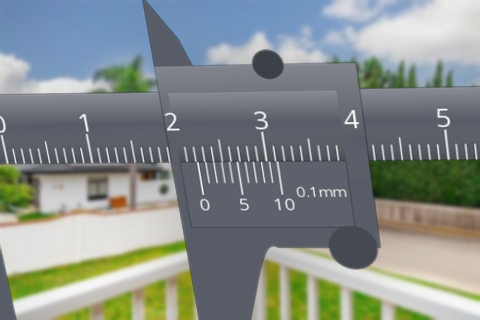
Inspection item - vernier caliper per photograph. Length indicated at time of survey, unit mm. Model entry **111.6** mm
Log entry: **22.2** mm
